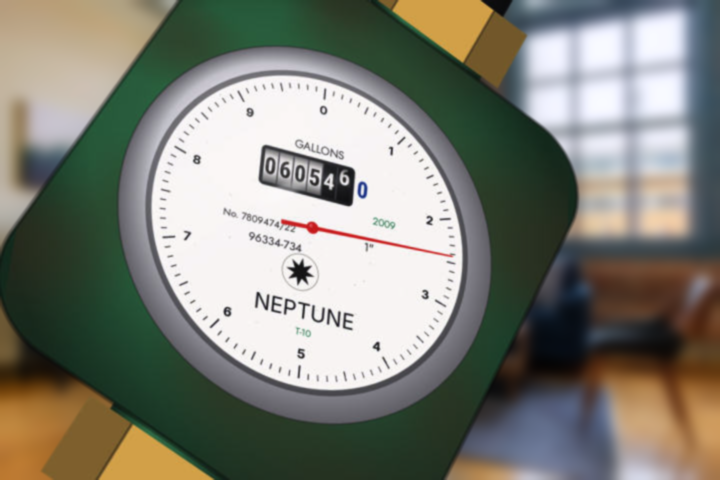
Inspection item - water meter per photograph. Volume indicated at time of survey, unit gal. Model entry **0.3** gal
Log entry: **605462.4** gal
